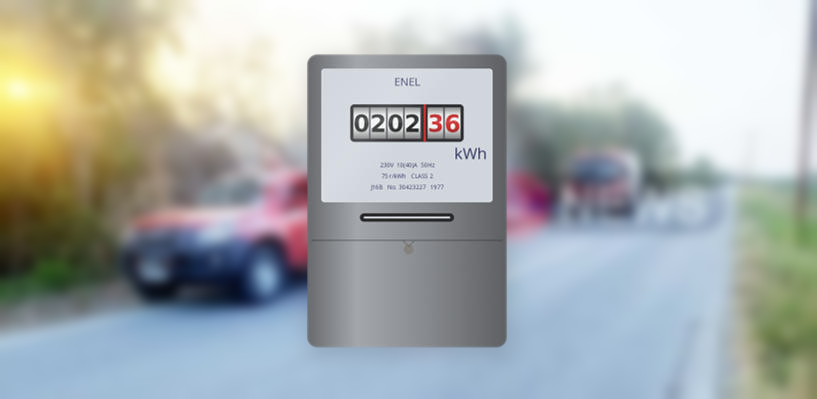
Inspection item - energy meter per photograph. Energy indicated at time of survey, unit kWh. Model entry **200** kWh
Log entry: **202.36** kWh
